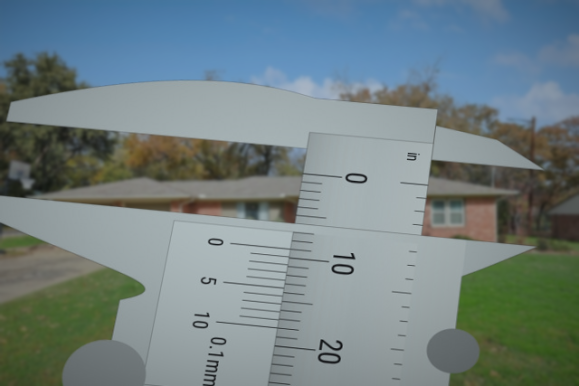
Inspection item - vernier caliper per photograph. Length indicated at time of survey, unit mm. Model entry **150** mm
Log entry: **9.0** mm
